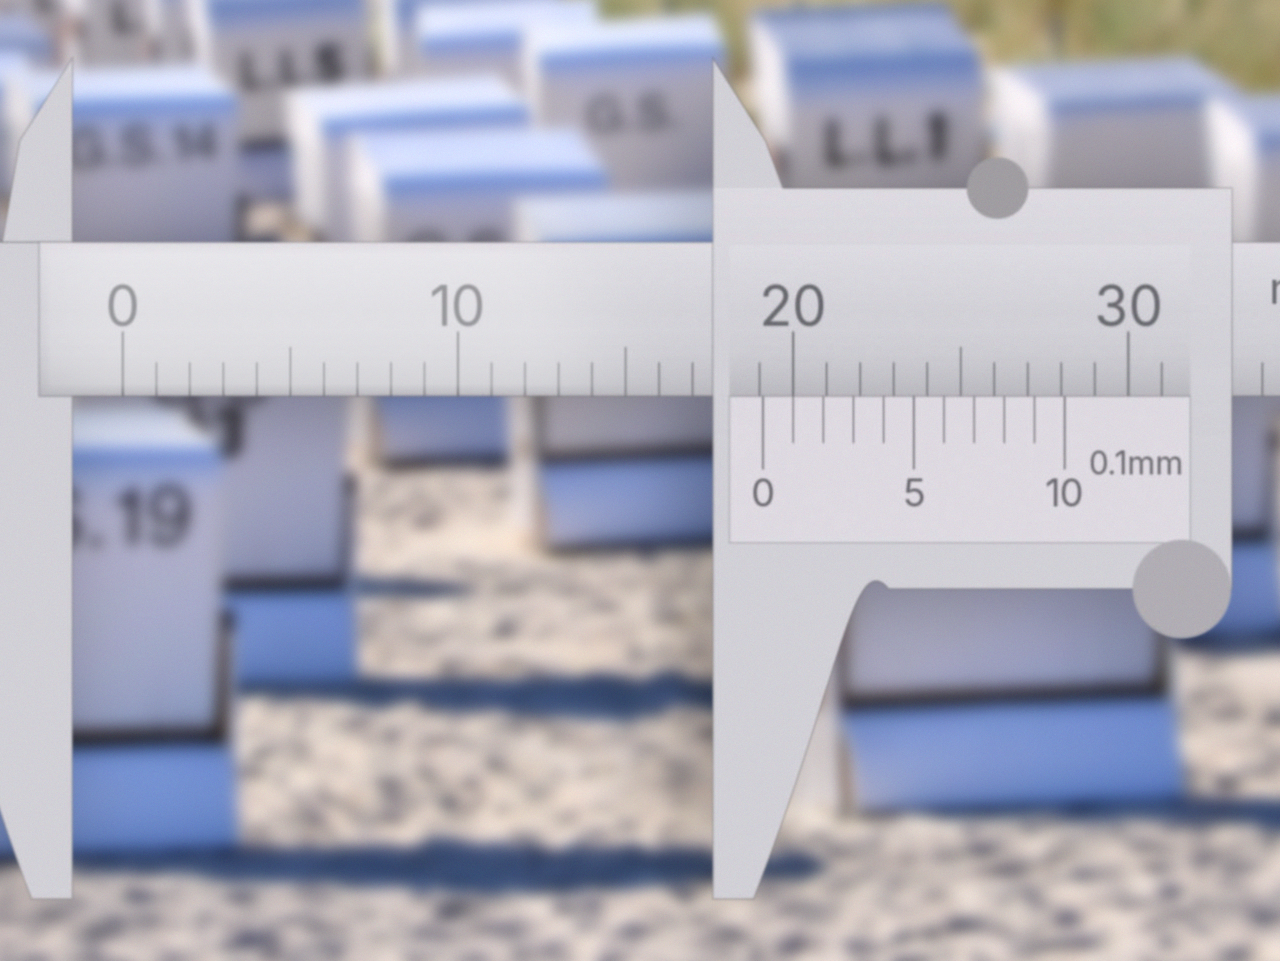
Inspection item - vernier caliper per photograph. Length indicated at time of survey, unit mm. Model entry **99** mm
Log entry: **19.1** mm
